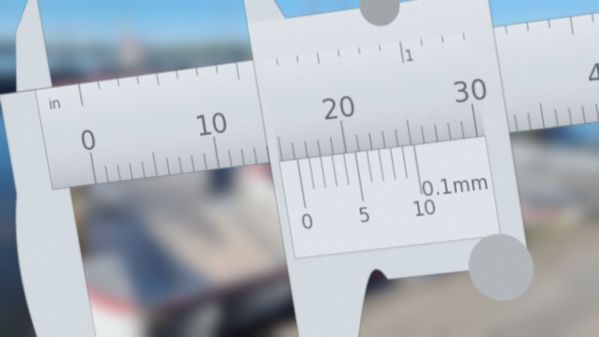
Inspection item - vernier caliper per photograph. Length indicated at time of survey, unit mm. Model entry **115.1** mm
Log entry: **16.2** mm
